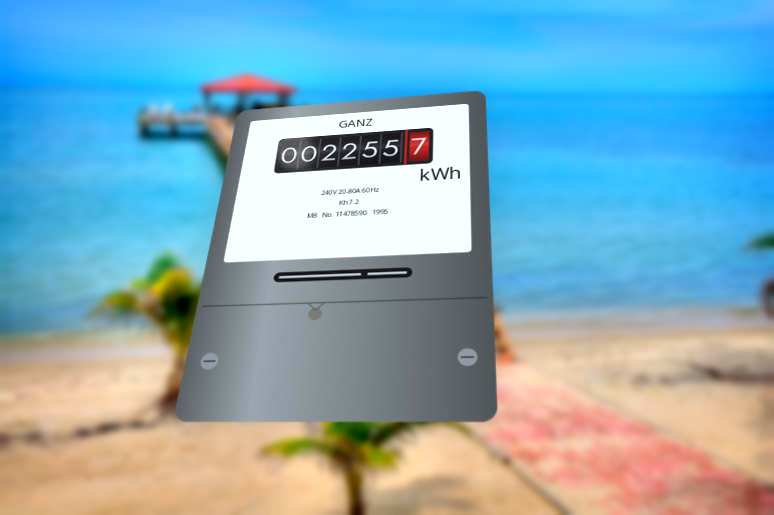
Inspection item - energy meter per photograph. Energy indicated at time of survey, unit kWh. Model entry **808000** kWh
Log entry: **2255.7** kWh
